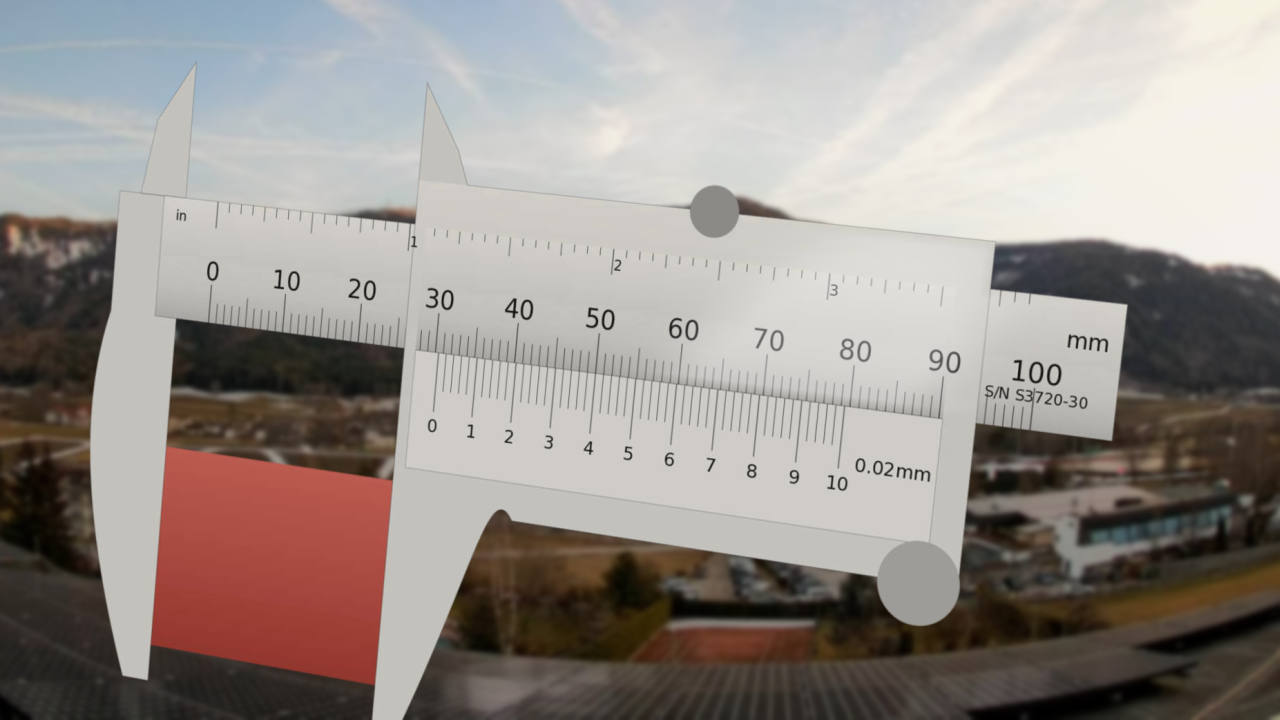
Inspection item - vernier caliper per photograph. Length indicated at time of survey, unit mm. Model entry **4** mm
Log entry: **30.4** mm
